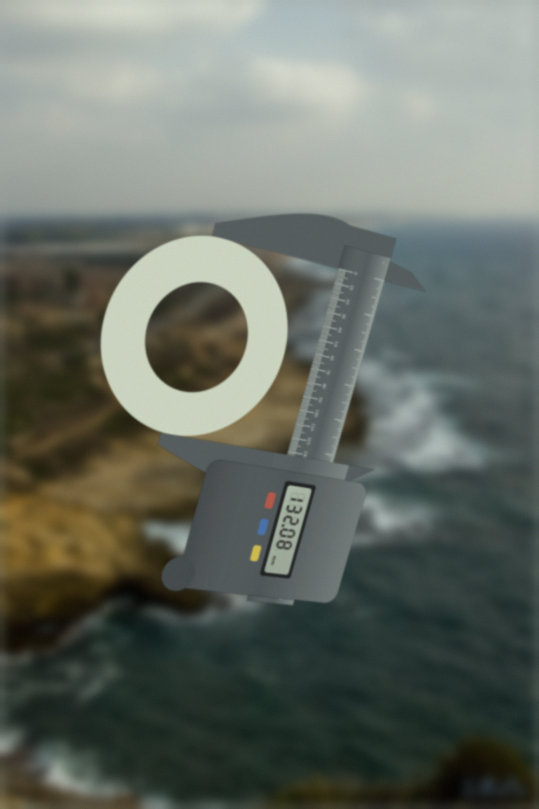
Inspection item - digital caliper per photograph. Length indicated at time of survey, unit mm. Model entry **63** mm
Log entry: **132.08** mm
